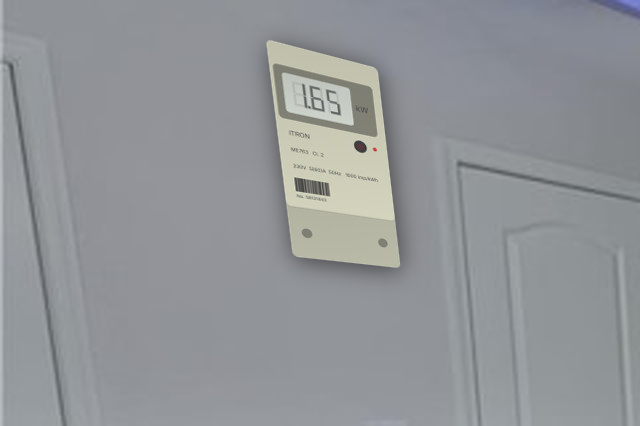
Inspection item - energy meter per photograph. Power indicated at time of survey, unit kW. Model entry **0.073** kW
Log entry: **1.65** kW
